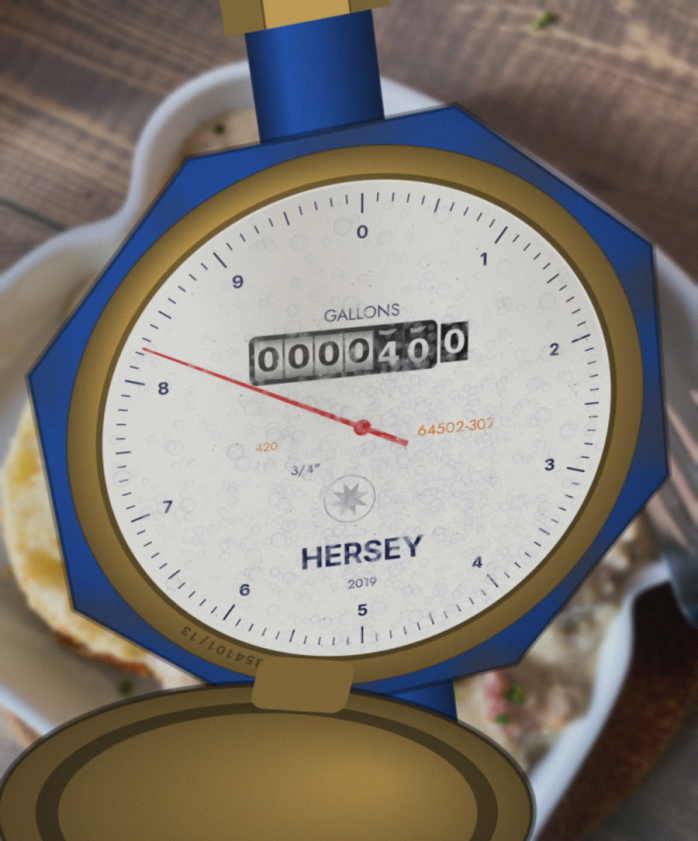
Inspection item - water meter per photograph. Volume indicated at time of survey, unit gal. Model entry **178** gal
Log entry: **398.2** gal
